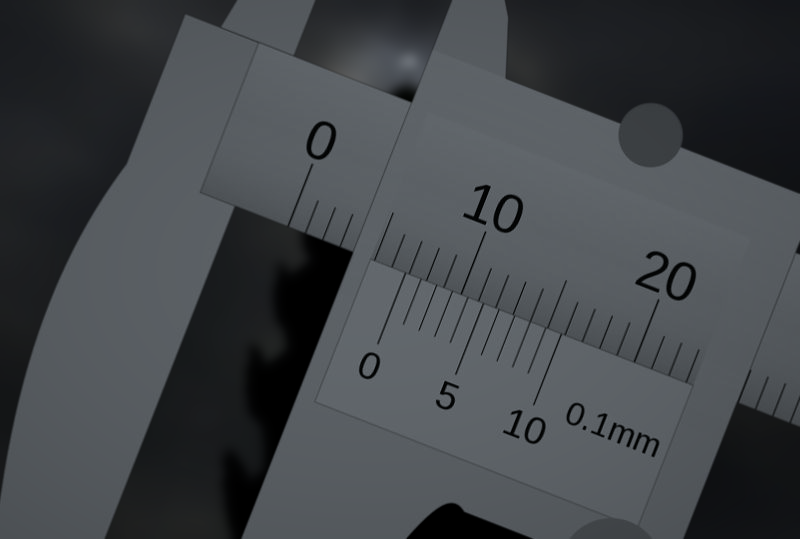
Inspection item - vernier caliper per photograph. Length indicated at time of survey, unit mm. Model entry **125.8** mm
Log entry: **6.8** mm
